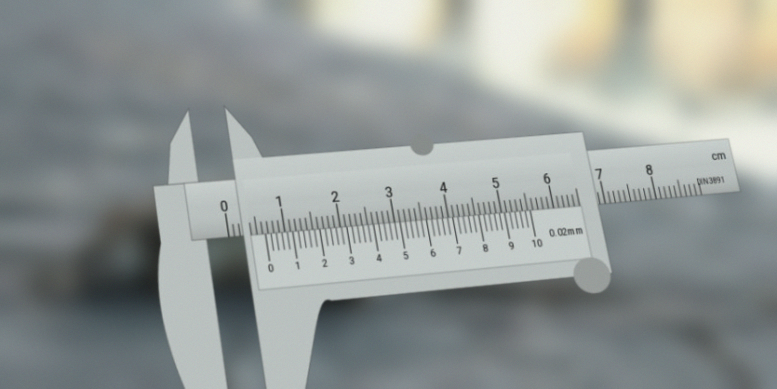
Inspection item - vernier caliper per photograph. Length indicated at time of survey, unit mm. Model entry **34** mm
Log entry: **6.5** mm
